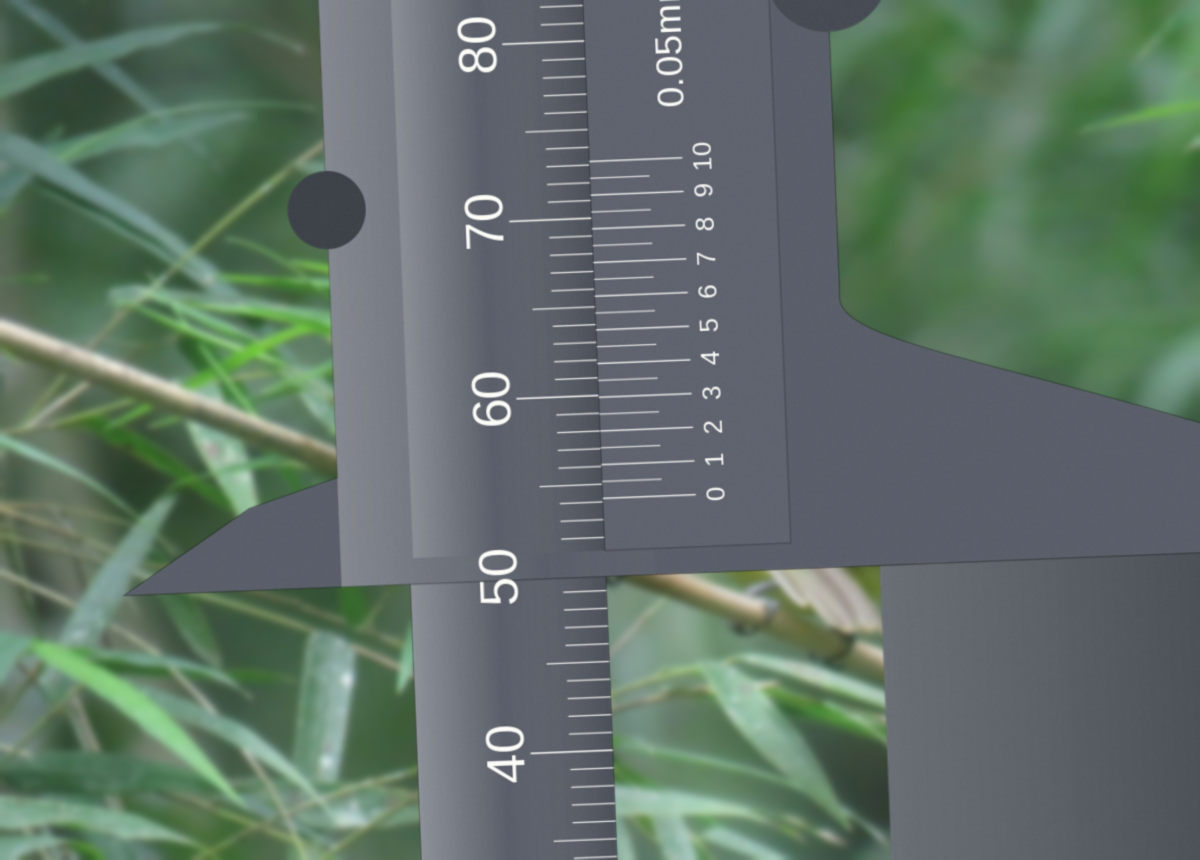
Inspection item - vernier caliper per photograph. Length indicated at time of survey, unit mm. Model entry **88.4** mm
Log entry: **54.2** mm
